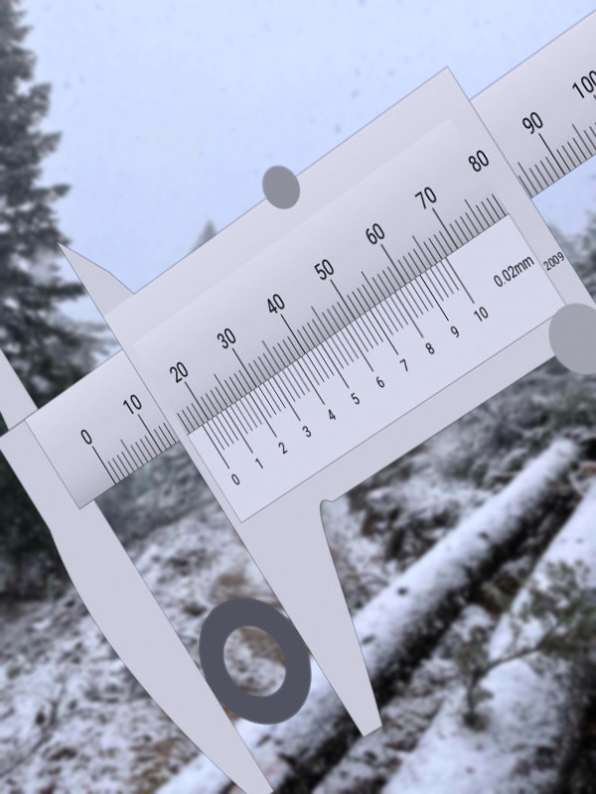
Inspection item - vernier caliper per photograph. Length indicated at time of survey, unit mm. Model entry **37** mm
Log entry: **18.6** mm
